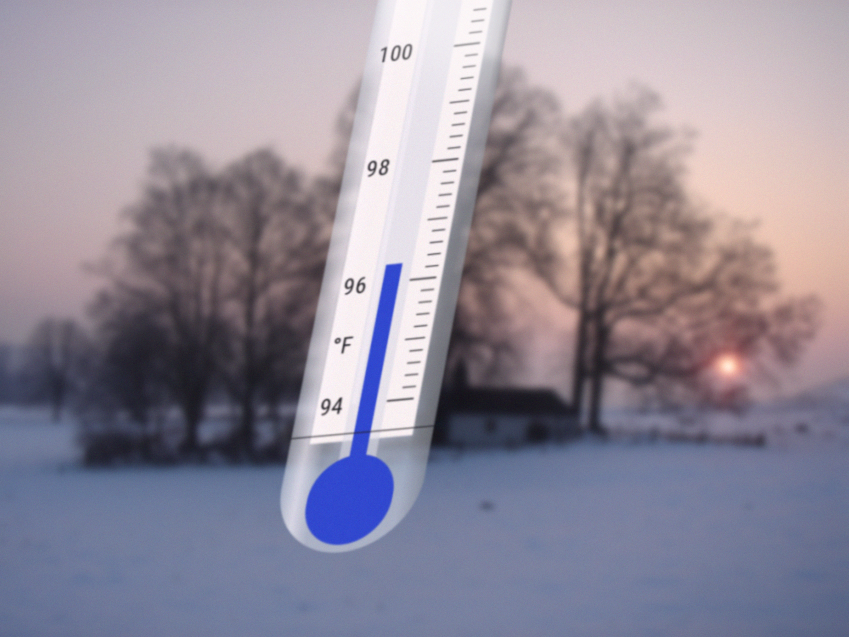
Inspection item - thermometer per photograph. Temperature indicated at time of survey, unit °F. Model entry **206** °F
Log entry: **96.3** °F
